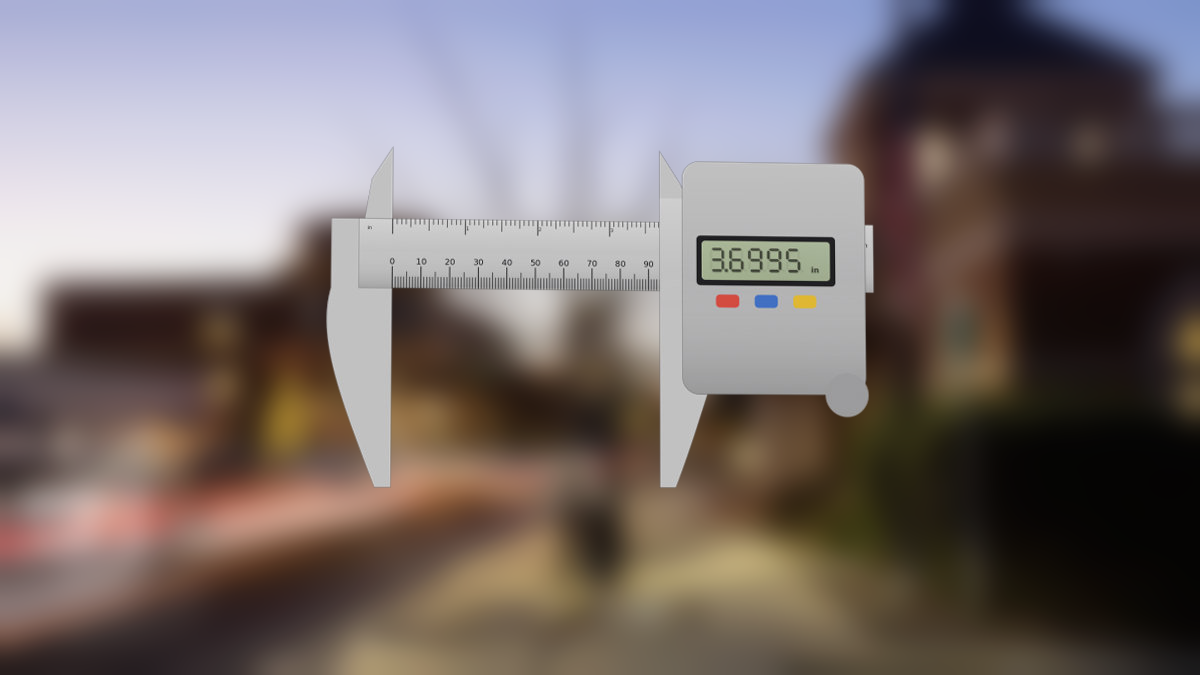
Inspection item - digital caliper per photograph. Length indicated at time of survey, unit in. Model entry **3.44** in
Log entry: **3.6995** in
